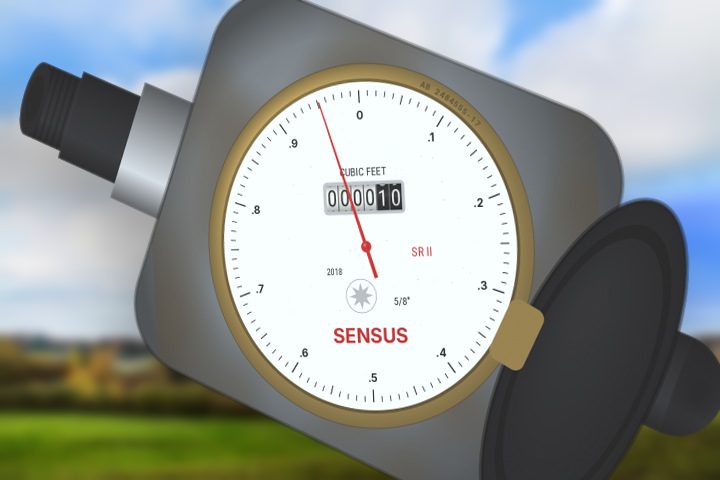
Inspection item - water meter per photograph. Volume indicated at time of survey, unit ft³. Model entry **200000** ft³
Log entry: **9.95** ft³
